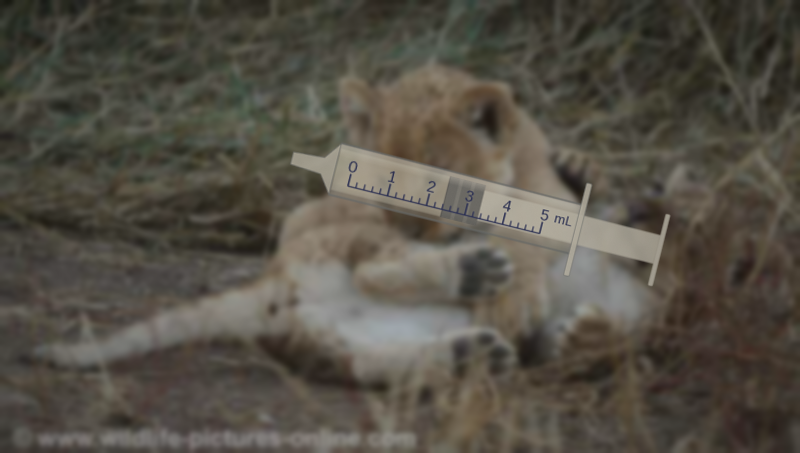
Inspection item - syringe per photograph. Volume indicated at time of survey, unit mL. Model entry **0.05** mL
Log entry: **2.4** mL
